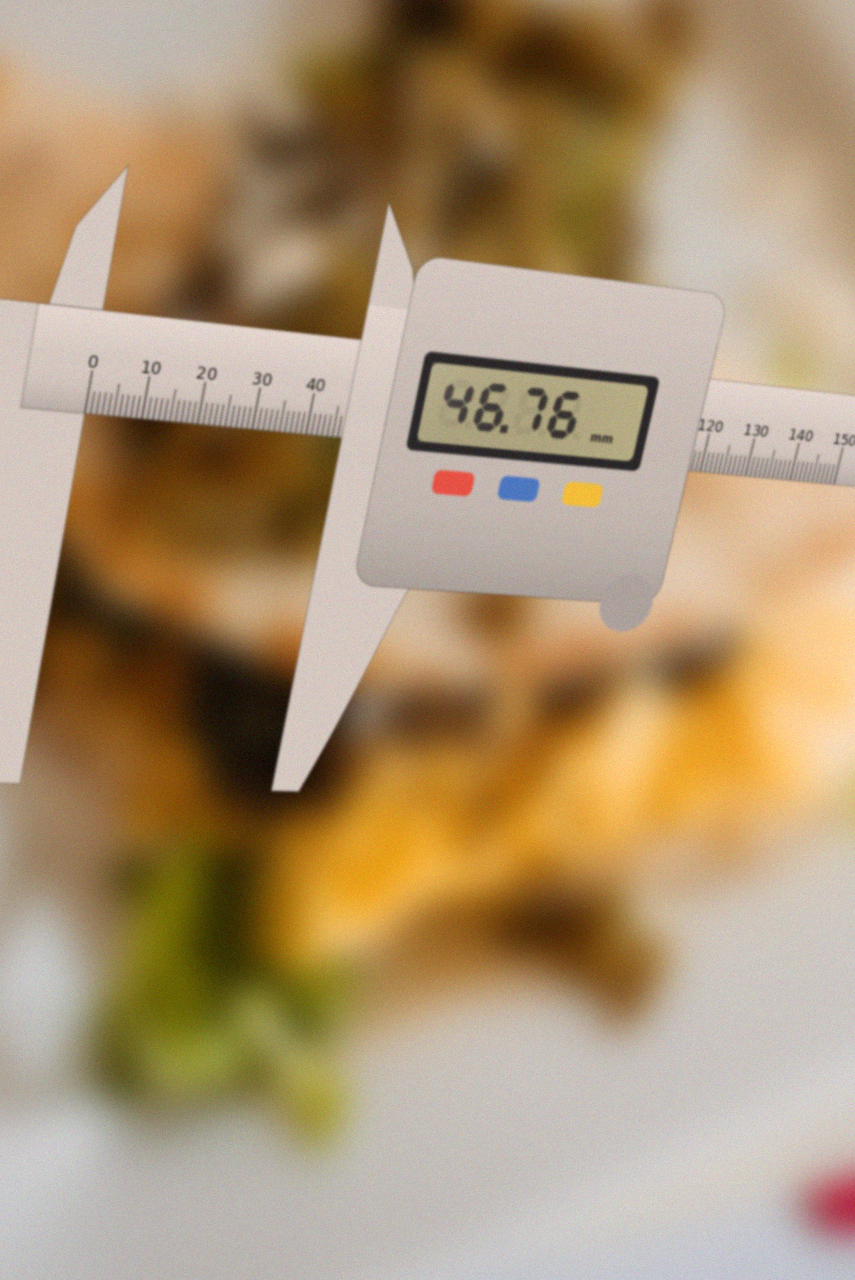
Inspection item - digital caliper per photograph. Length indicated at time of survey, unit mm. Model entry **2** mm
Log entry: **46.76** mm
